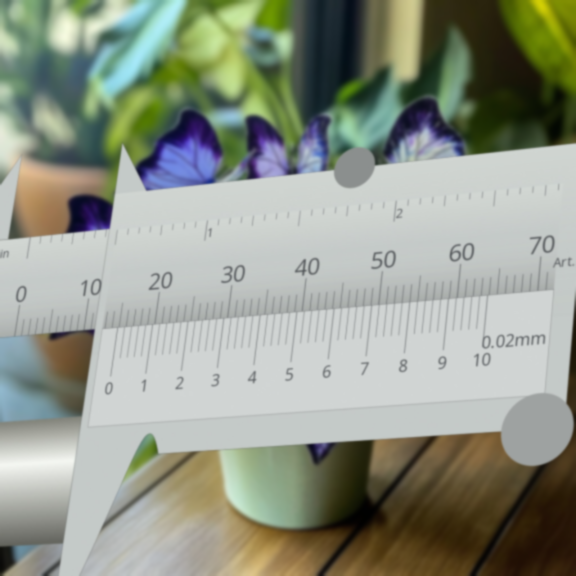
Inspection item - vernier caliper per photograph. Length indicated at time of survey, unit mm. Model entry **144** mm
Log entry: **14.8** mm
